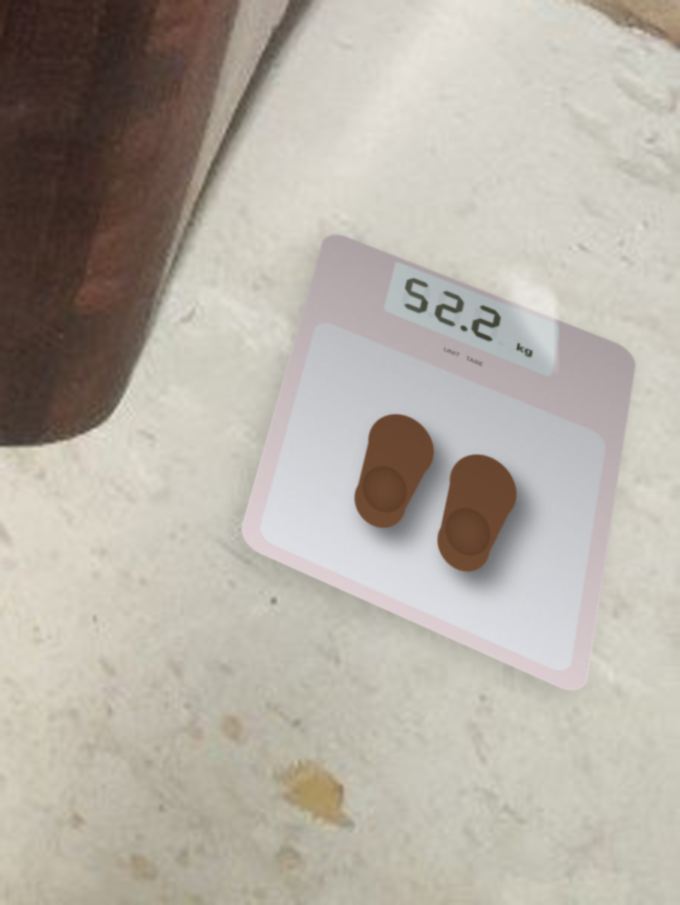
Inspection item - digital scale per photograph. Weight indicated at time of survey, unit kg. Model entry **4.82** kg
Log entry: **52.2** kg
